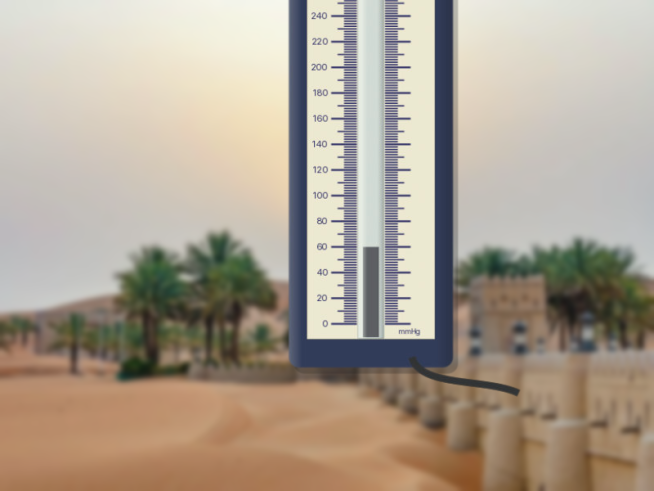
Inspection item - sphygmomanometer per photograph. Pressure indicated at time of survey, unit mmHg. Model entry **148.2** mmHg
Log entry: **60** mmHg
